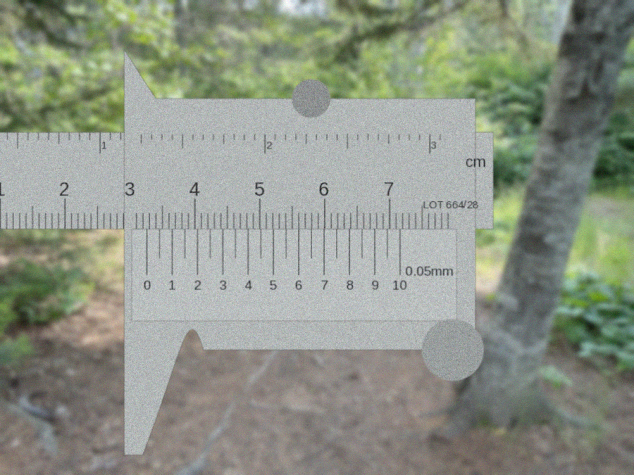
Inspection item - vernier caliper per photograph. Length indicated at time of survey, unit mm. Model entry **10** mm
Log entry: **32.6** mm
